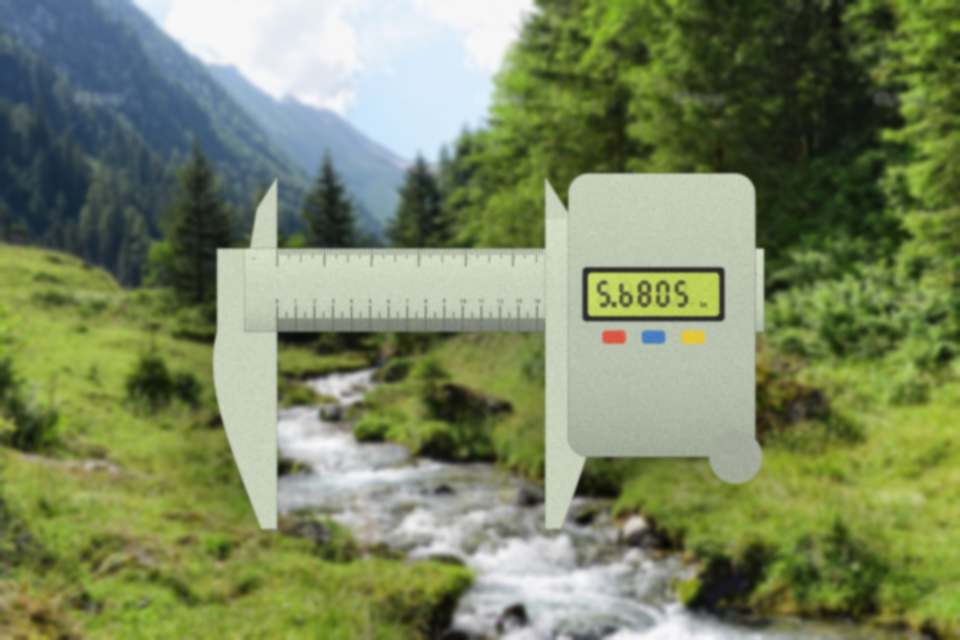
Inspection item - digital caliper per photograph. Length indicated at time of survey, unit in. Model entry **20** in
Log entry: **5.6805** in
